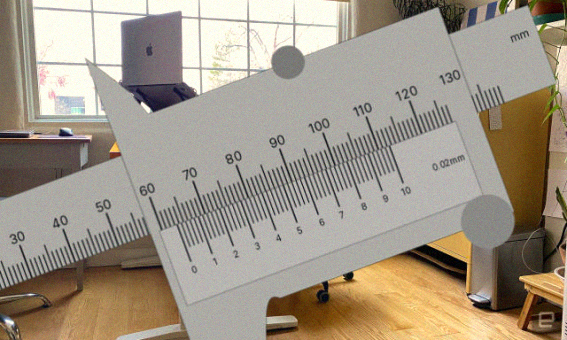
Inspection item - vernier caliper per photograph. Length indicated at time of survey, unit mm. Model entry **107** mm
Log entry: **63.5** mm
